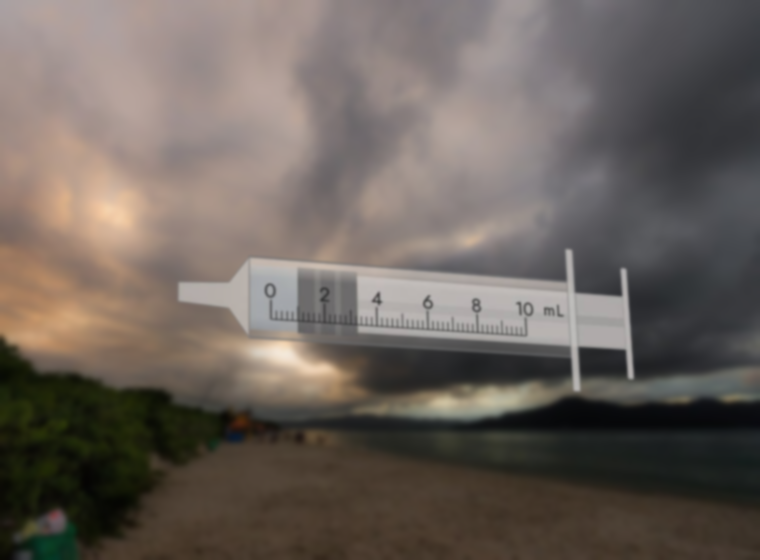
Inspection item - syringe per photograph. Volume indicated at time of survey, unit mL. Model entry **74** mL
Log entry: **1** mL
